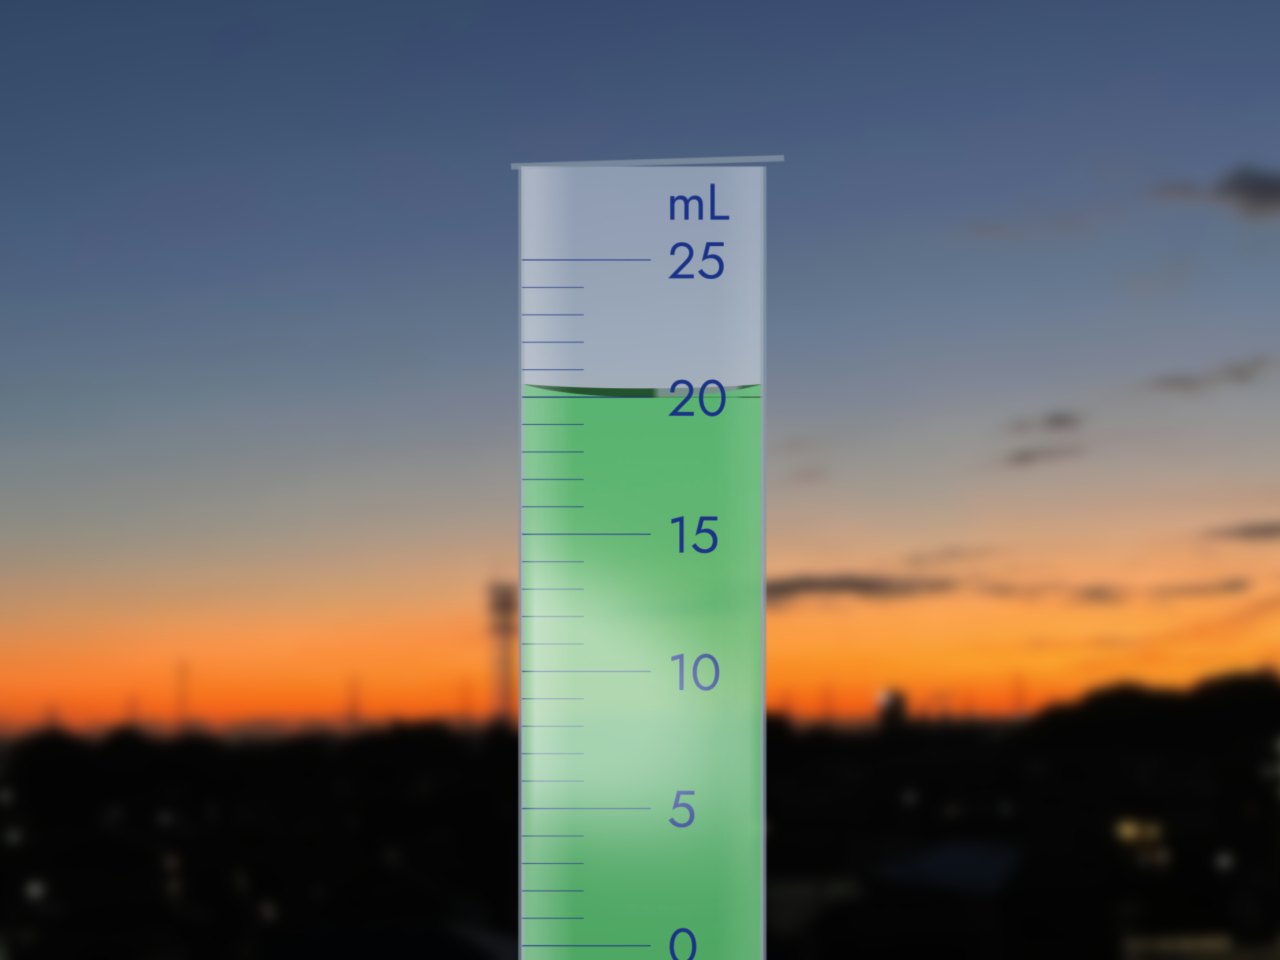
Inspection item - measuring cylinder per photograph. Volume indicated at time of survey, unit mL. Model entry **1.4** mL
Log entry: **20** mL
